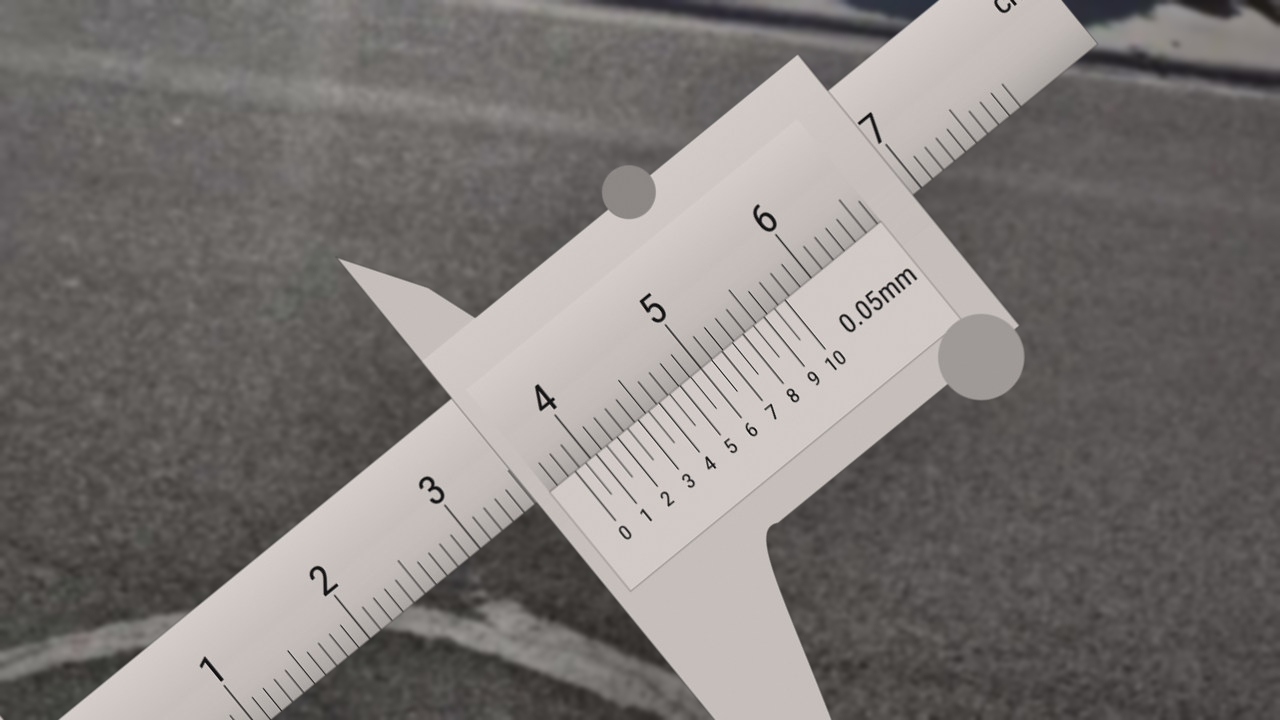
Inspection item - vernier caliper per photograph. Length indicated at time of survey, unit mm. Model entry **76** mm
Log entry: **38.6** mm
